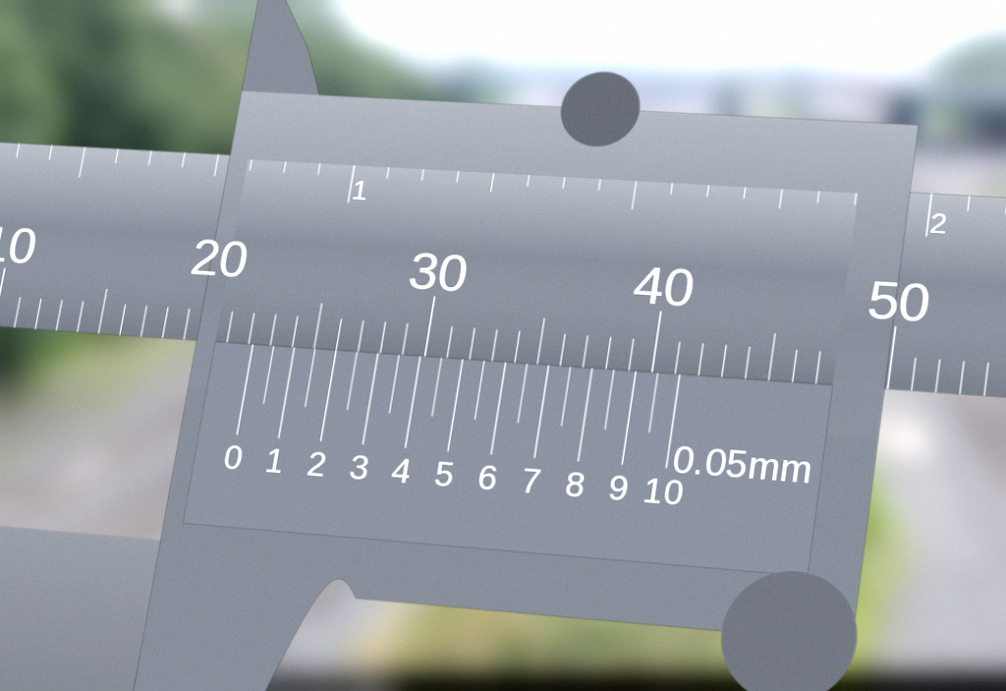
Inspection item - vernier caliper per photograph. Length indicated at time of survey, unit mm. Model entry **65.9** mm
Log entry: **22.20** mm
